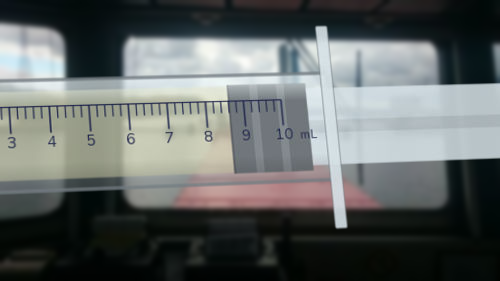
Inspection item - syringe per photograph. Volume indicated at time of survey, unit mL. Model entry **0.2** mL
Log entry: **8.6** mL
